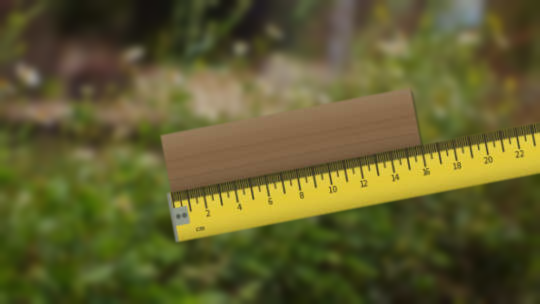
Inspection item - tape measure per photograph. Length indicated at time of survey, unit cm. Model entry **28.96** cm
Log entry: **16** cm
